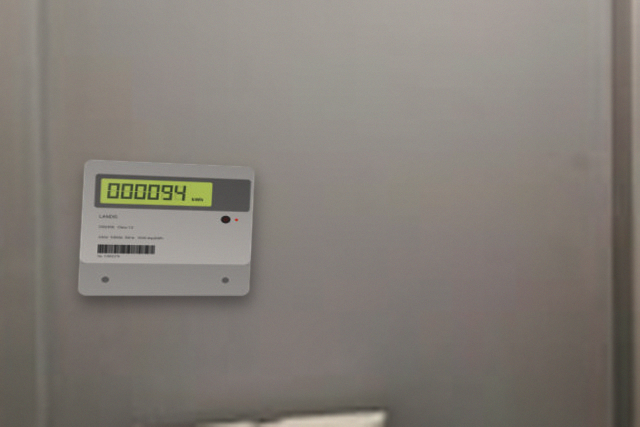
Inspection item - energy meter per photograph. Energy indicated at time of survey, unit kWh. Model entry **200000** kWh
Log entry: **94** kWh
